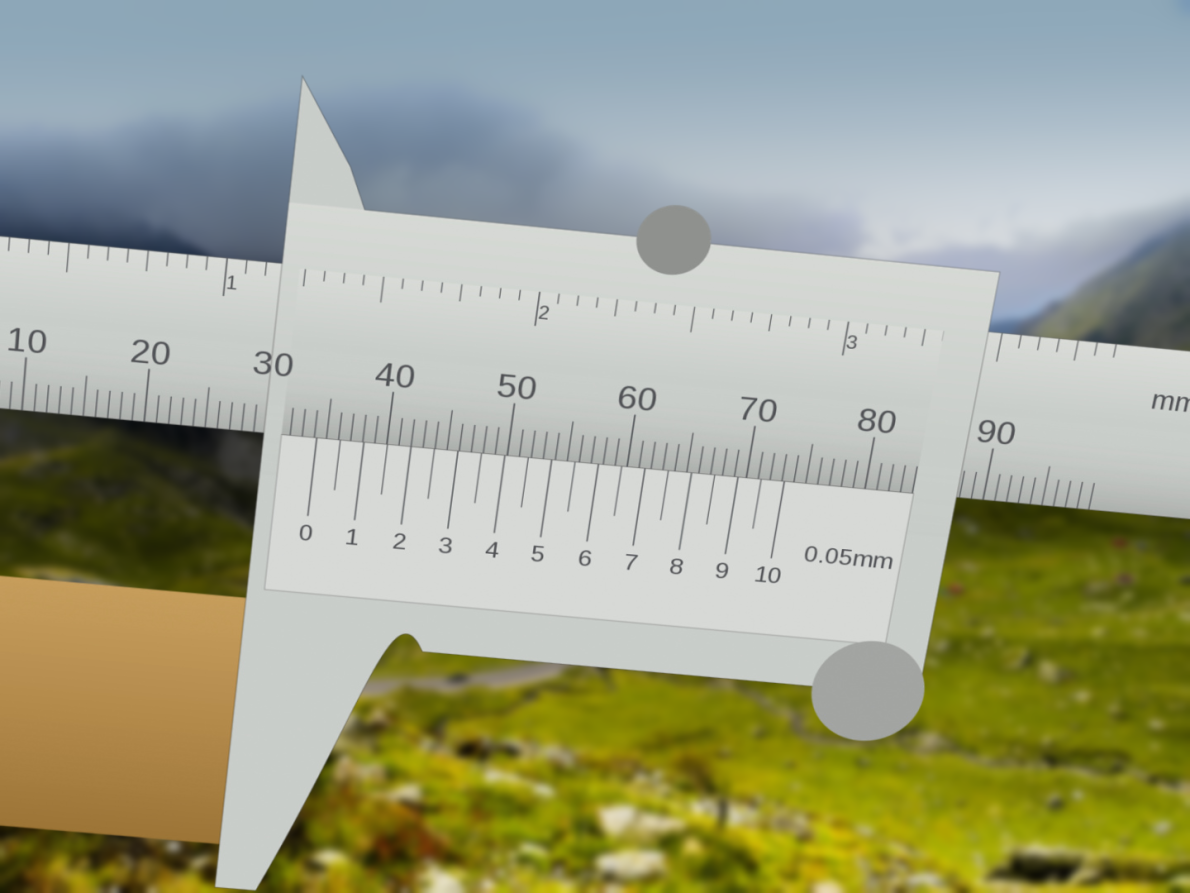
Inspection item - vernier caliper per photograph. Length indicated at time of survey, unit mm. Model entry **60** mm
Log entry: **34.2** mm
